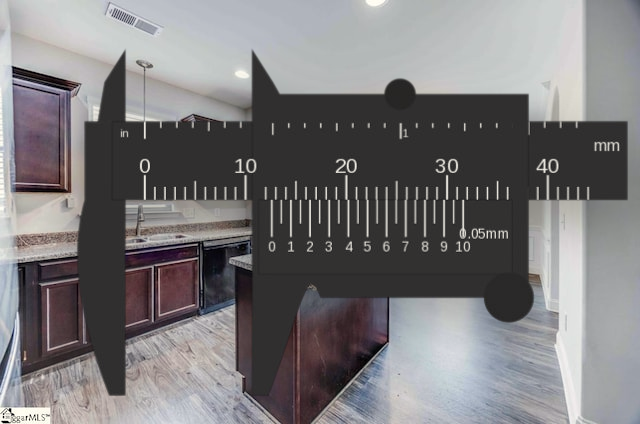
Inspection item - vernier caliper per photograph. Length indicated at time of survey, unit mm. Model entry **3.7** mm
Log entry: **12.6** mm
